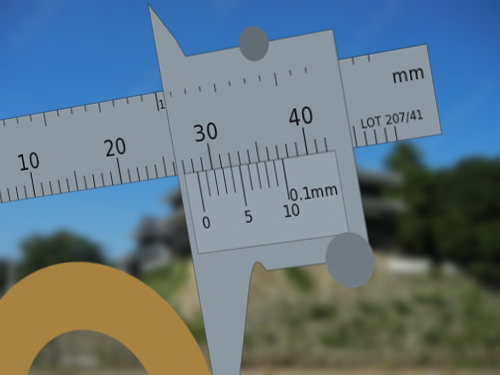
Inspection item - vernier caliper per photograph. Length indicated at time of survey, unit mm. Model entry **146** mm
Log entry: **28.4** mm
